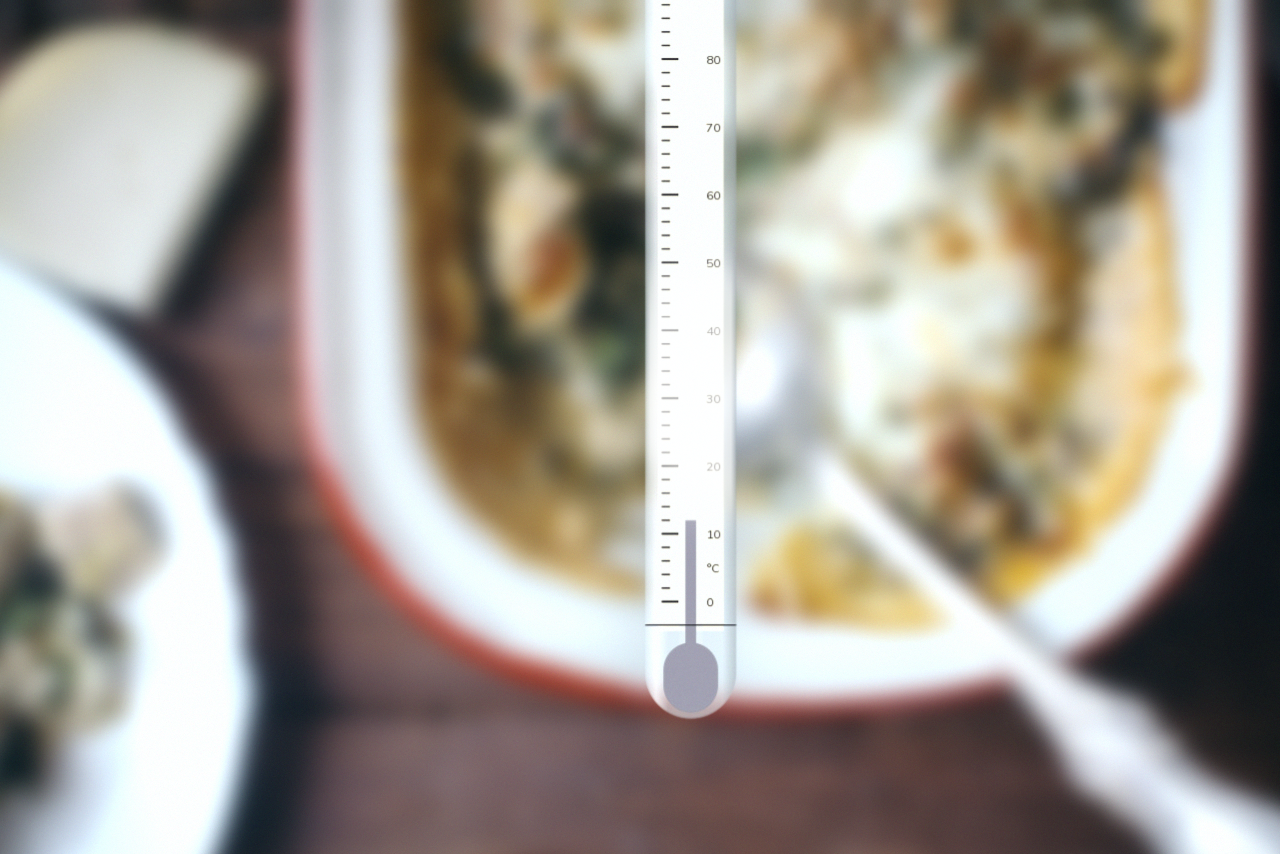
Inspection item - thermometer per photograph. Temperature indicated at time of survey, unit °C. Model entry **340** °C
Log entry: **12** °C
